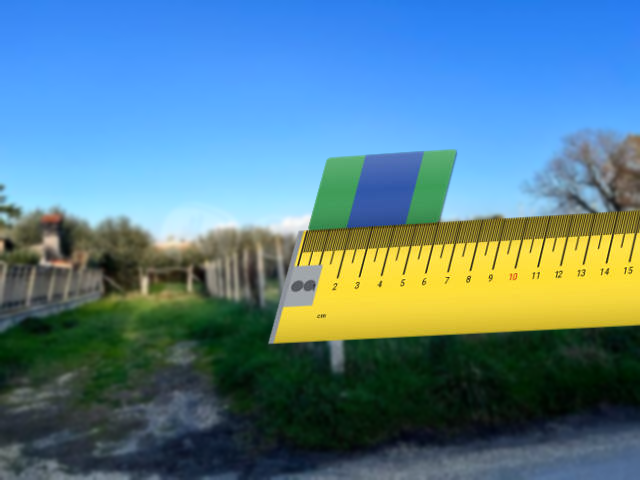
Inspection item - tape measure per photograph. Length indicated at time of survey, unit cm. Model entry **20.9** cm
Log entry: **6** cm
